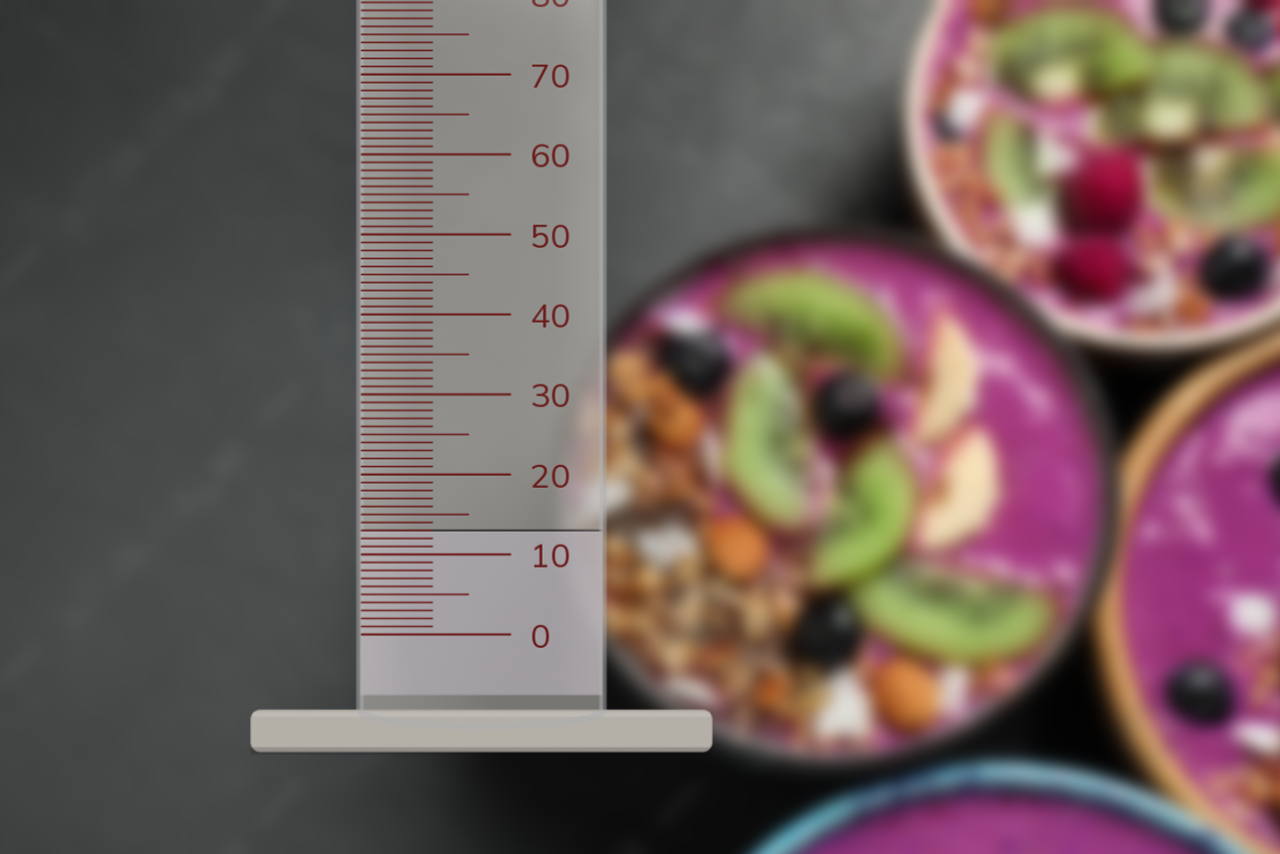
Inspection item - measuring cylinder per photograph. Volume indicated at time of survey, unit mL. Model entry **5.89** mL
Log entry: **13** mL
